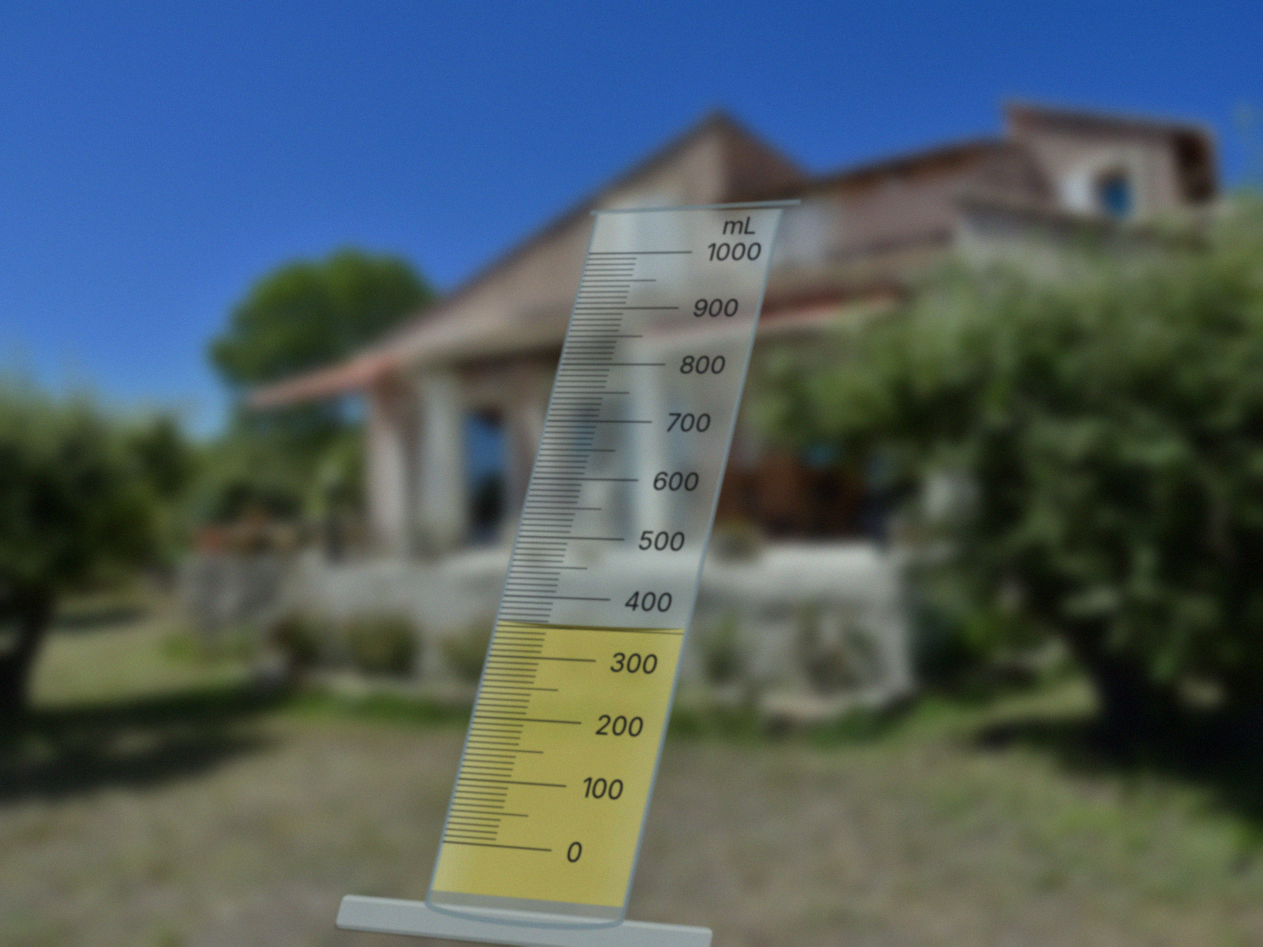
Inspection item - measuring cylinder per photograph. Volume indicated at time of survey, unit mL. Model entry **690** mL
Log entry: **350** mL
